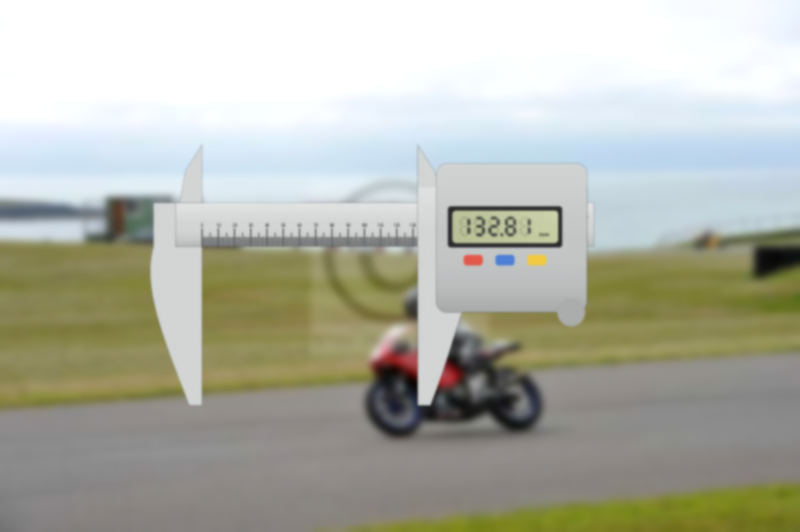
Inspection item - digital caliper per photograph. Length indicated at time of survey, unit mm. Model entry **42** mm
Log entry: **132.81** mm
